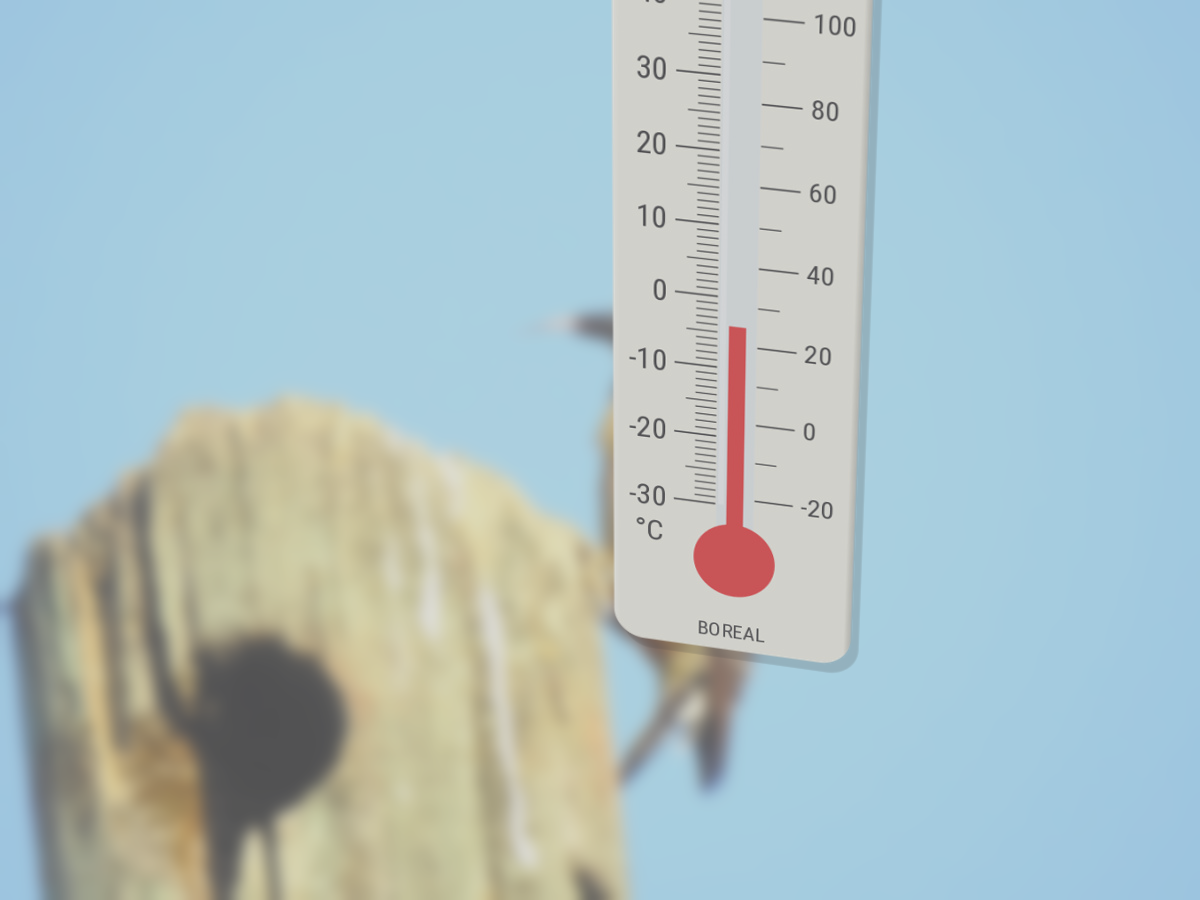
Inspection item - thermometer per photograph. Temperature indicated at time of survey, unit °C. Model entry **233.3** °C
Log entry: **-4** °C
